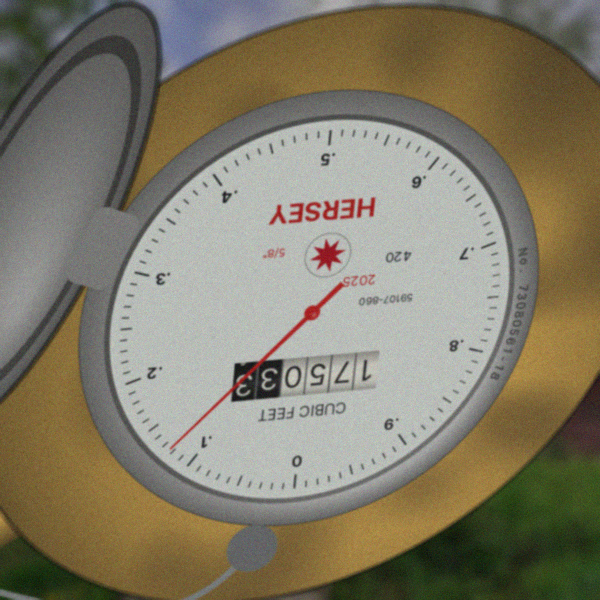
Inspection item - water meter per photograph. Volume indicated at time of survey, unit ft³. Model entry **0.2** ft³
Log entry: **175033.12** ft³
